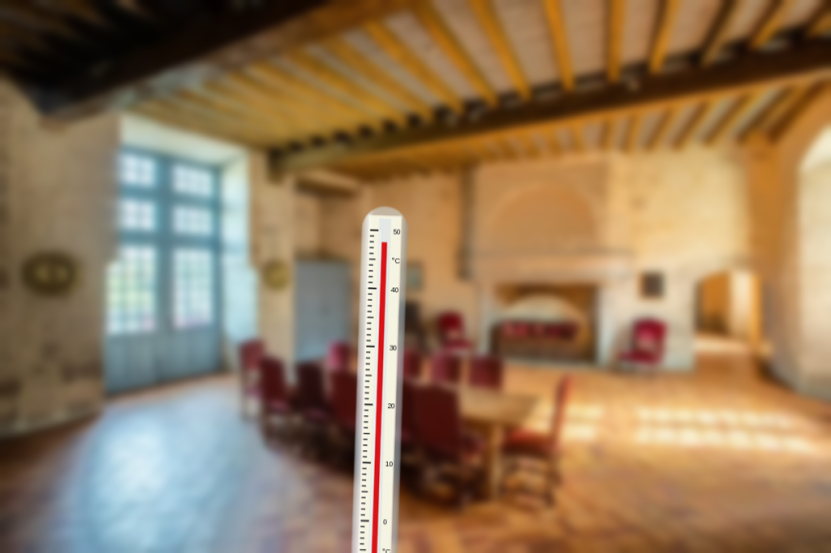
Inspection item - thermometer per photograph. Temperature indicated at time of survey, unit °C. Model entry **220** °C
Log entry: **48** °C
